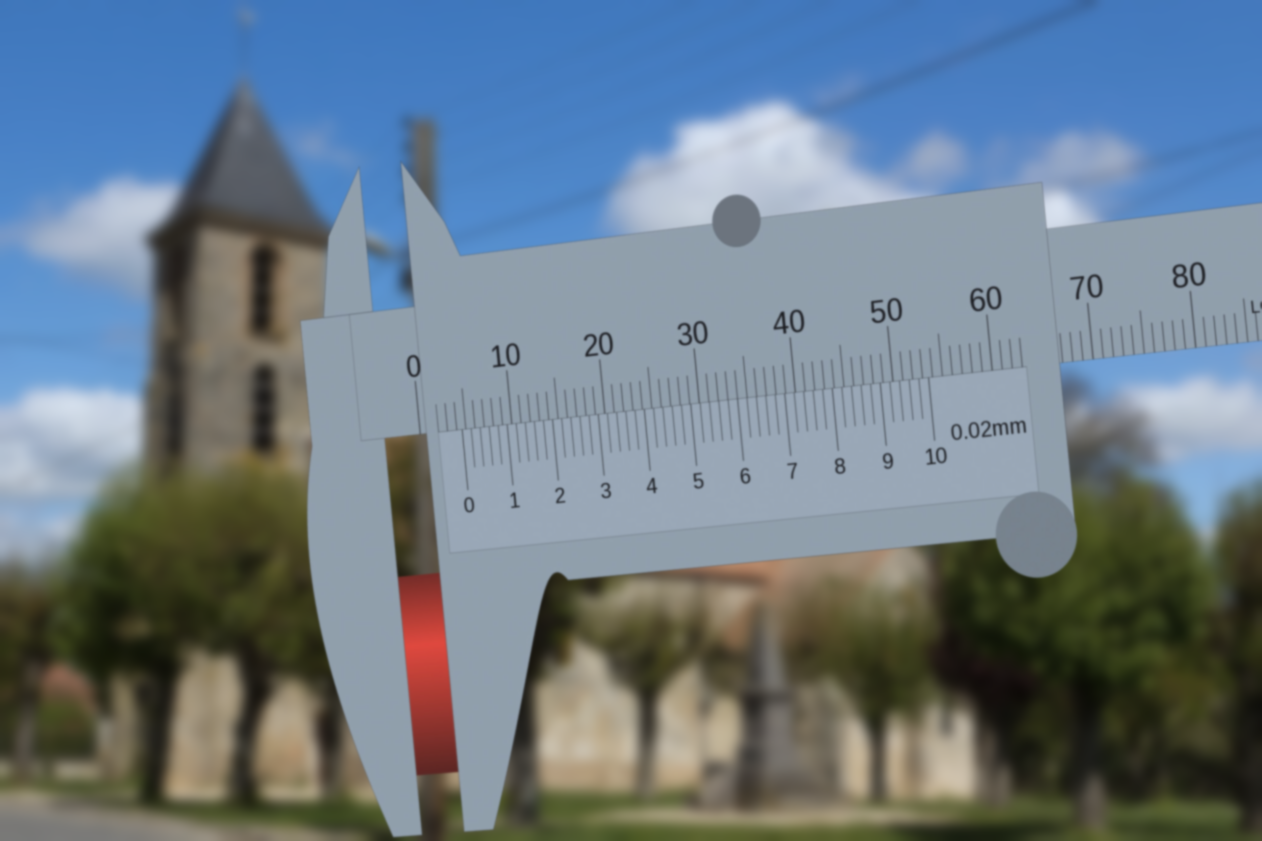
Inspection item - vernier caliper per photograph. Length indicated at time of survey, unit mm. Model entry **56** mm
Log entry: **4.6** mm
